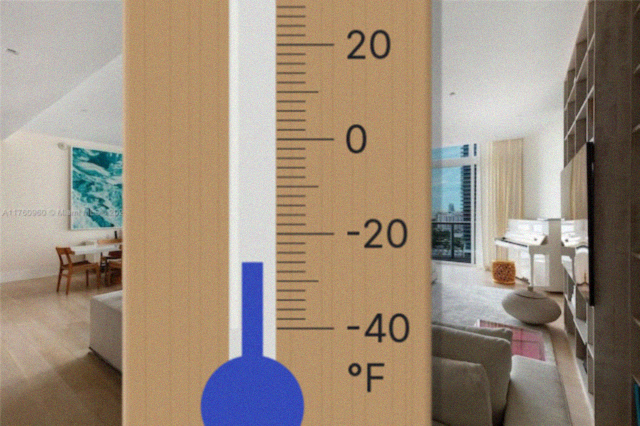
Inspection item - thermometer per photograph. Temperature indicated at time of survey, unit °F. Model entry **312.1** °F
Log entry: **-26** °F
